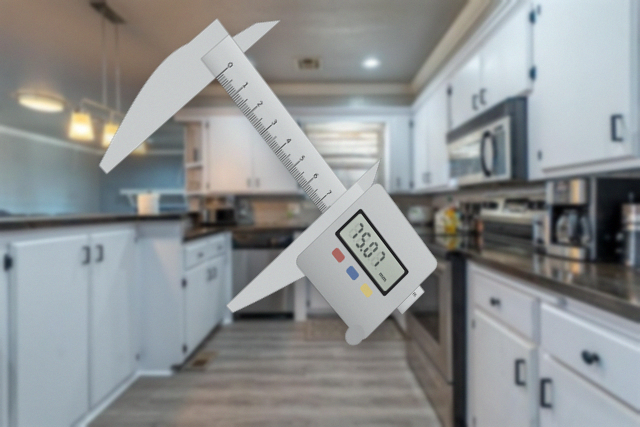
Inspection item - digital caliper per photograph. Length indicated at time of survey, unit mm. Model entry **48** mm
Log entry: **75.07** mm
